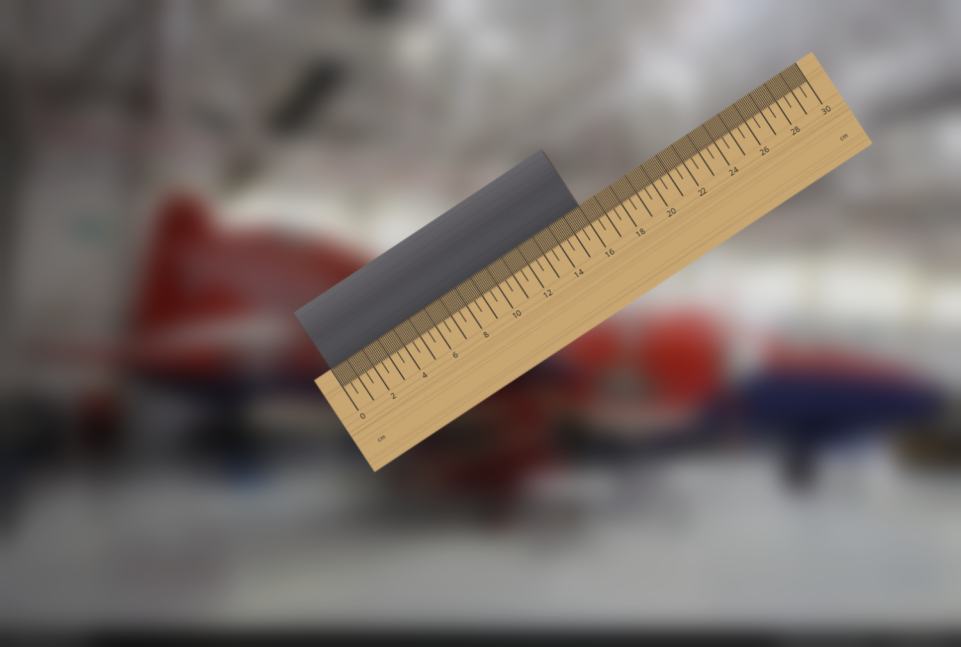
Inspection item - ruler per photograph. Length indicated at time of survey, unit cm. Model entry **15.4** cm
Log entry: **16** cm
